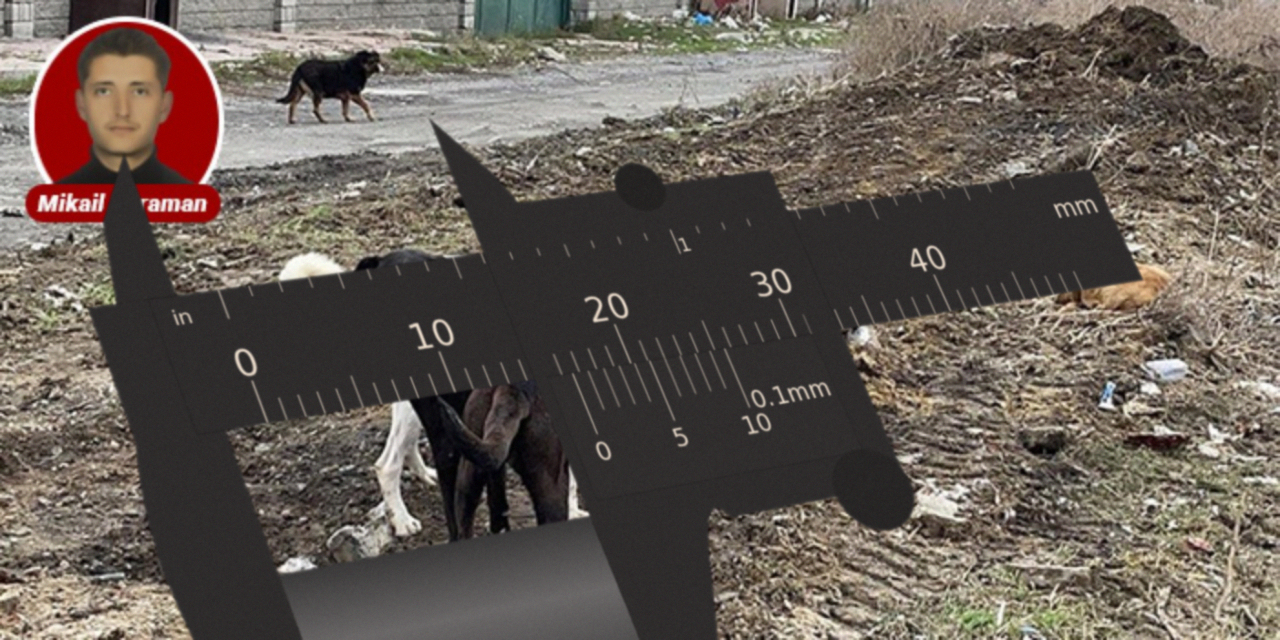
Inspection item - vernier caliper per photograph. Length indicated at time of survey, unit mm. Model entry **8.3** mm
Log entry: **16.6** mm
